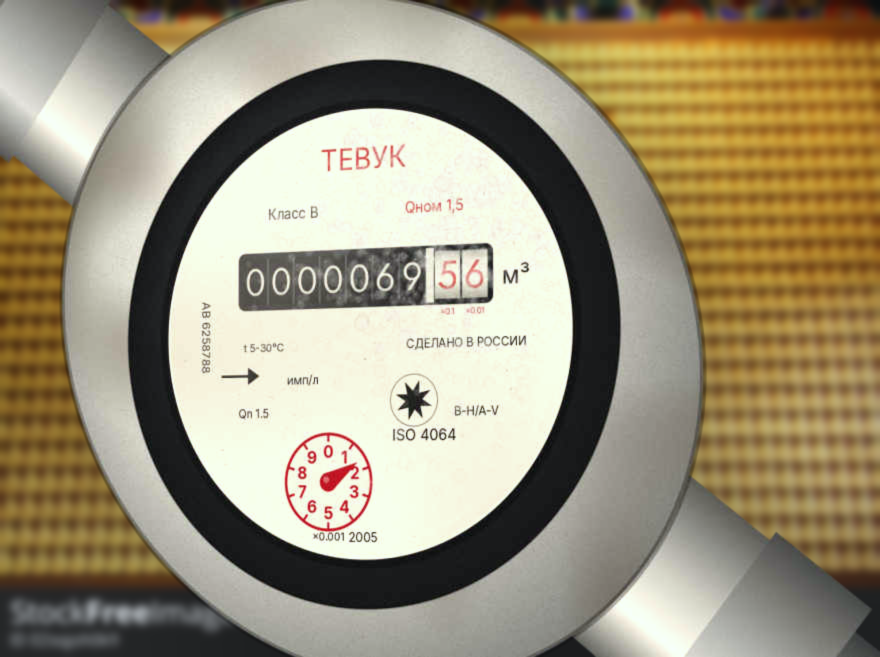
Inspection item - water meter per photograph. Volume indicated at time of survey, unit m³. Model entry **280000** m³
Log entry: **69.561** m³
